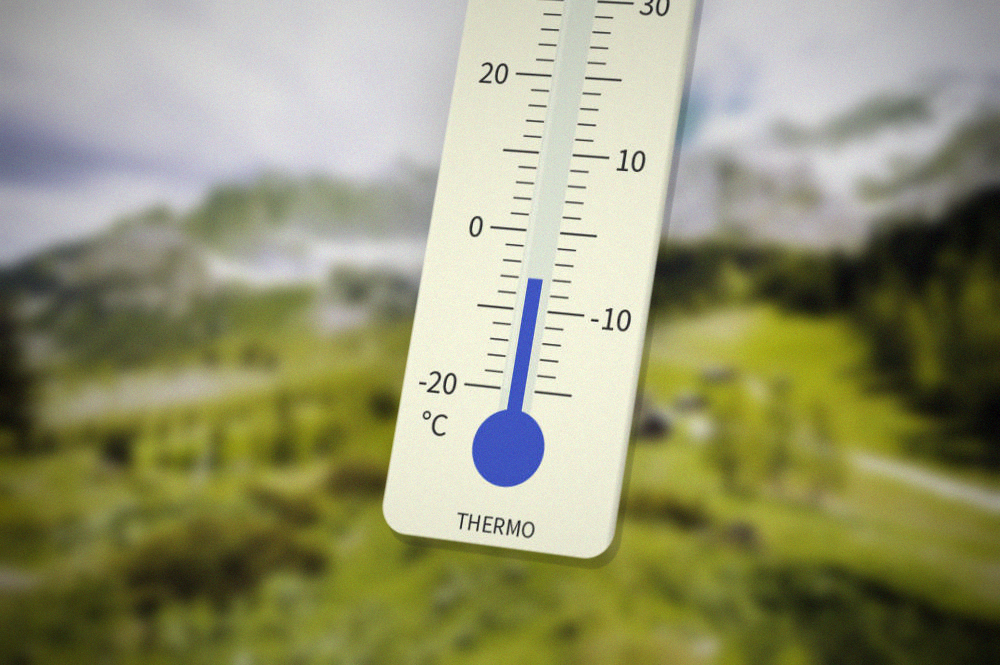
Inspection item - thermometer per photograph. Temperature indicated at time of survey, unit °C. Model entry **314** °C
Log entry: **-6** °C
